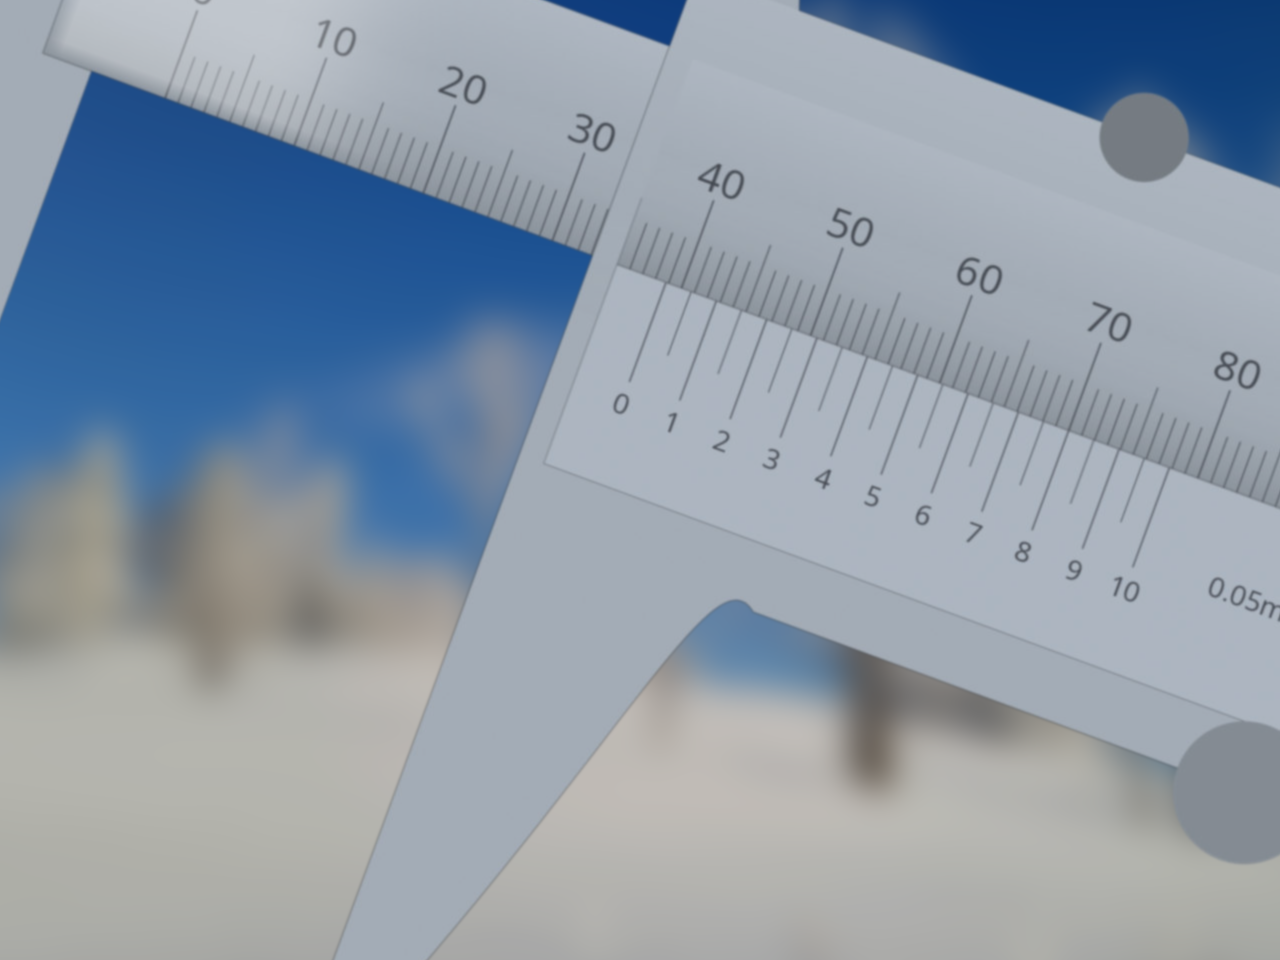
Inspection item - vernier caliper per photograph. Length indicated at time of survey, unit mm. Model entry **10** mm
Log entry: **38.8** mm
